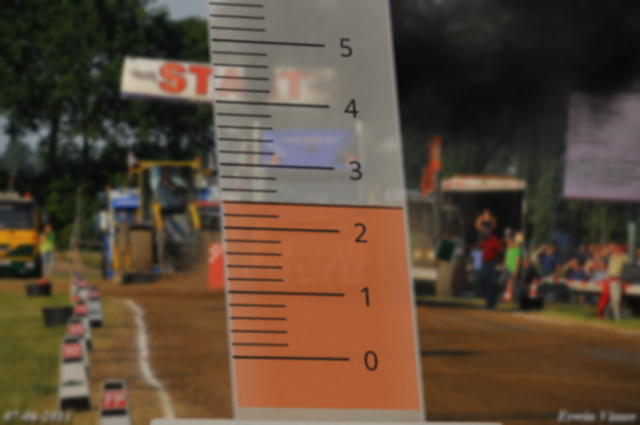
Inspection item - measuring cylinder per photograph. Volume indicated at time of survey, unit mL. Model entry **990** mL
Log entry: **2.4** mL
